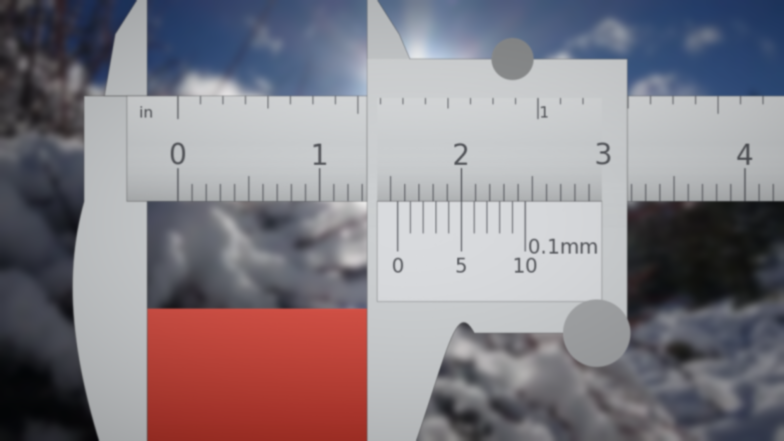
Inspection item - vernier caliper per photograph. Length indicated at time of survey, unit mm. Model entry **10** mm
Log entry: **15.5** mm
